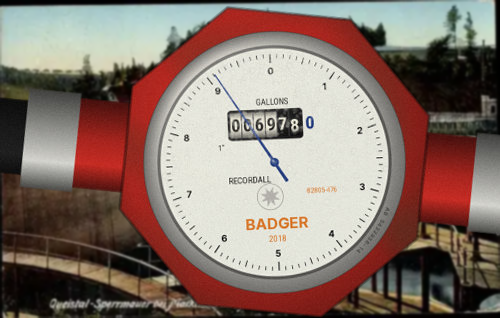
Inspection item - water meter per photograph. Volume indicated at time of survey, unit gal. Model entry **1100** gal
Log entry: **69779.1** gal
